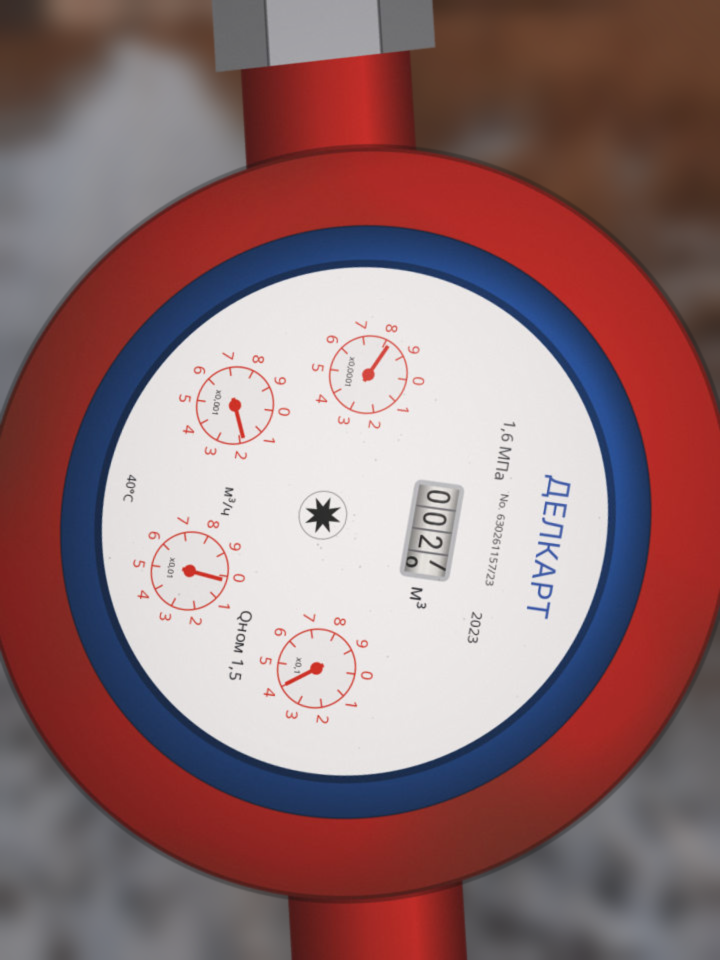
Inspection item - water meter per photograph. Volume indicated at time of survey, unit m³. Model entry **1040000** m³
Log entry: **27.4018** m³
